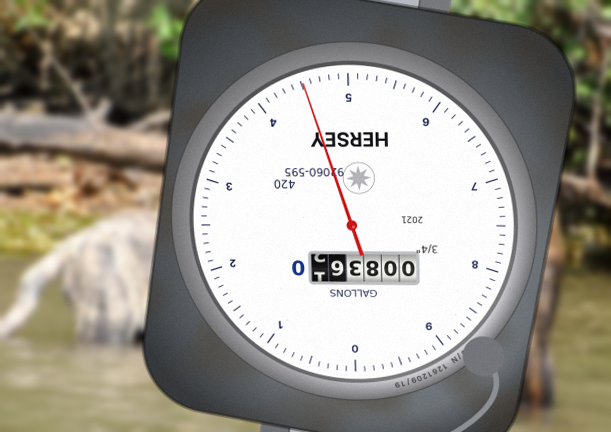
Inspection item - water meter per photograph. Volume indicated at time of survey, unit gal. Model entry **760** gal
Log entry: **83614.5** gal
